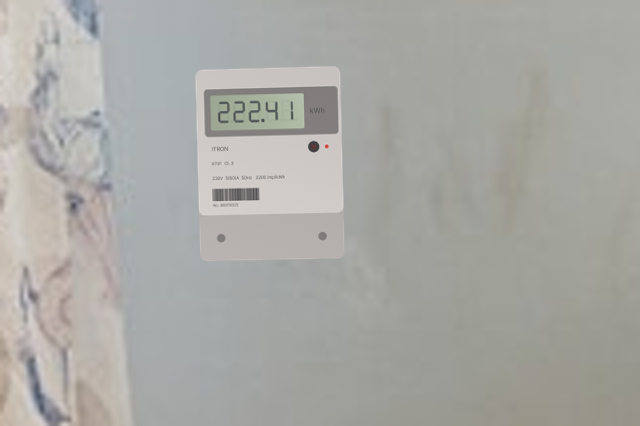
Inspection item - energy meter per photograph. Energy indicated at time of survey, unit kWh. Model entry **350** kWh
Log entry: **222.41** kWh
